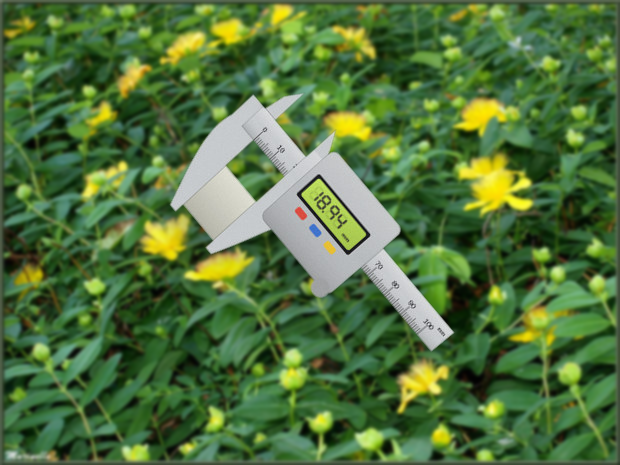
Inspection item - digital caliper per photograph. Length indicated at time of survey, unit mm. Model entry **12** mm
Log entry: **18.94** mm
